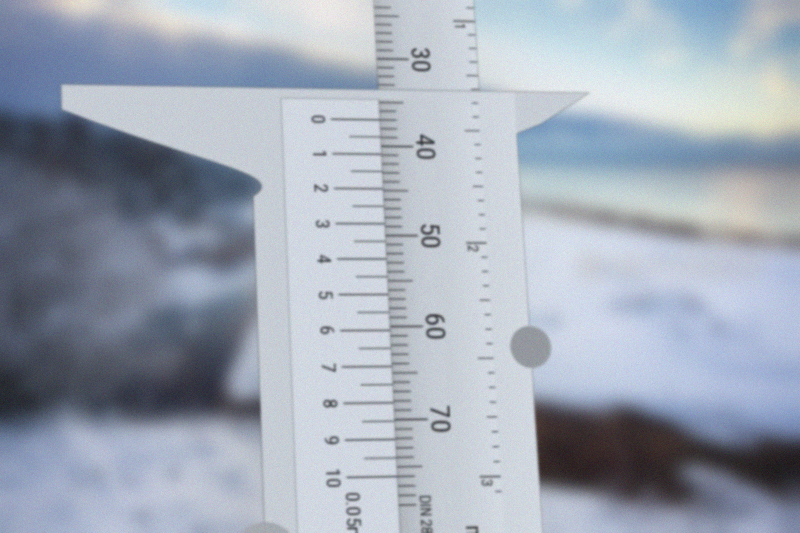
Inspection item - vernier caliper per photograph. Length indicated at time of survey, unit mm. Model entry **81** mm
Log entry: **37.0** mm
